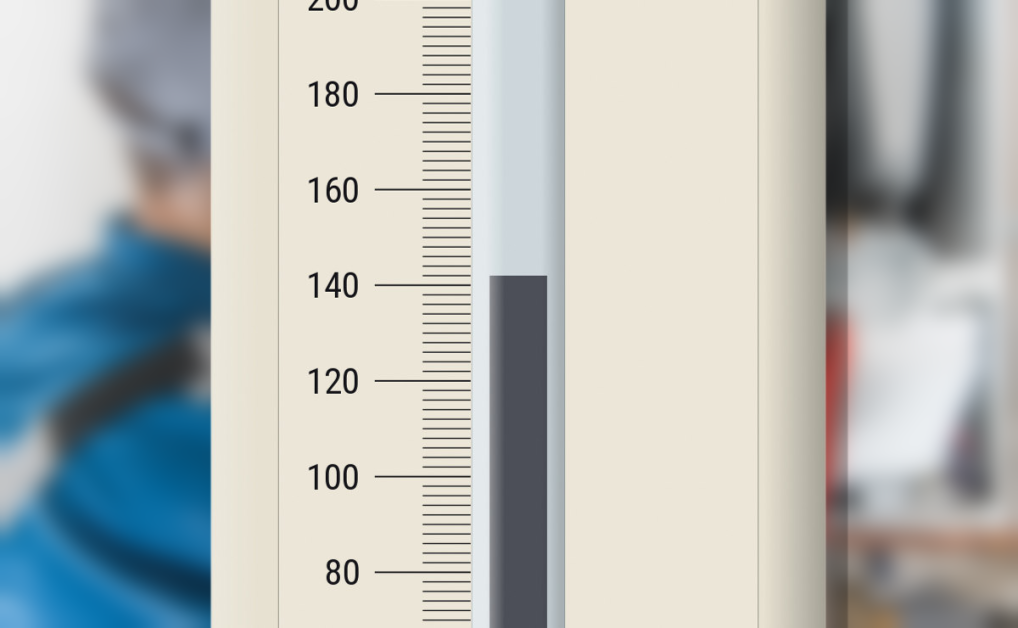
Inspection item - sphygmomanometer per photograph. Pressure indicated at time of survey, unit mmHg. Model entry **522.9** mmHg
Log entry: **142** mmHg
